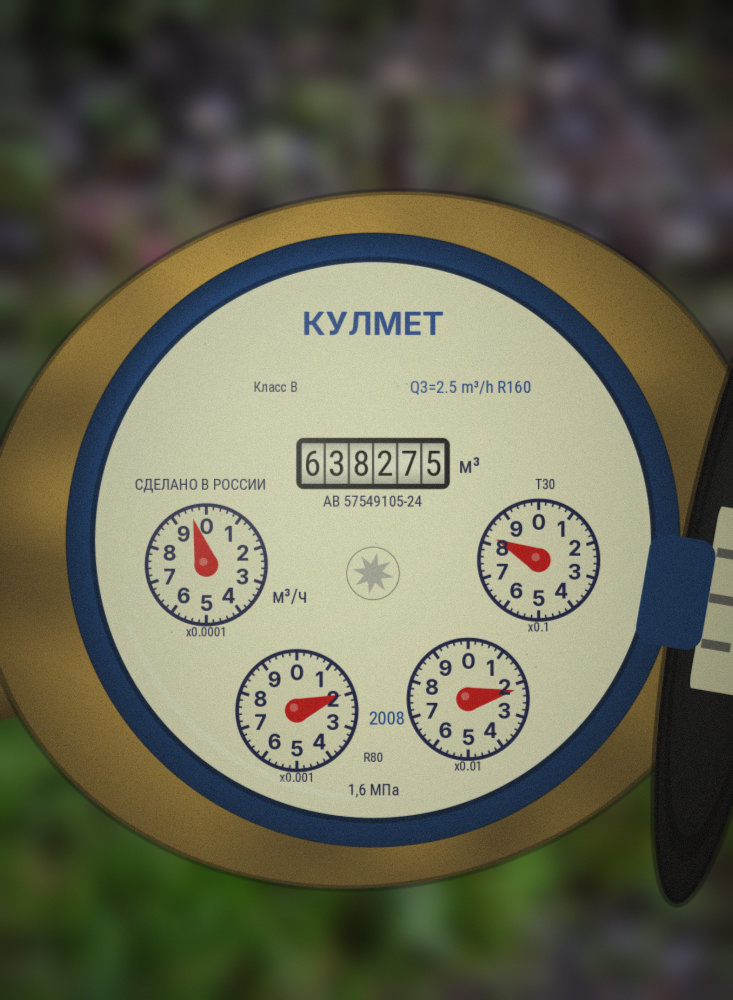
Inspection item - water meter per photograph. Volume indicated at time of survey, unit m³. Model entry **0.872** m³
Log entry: **638275.8219** m³
